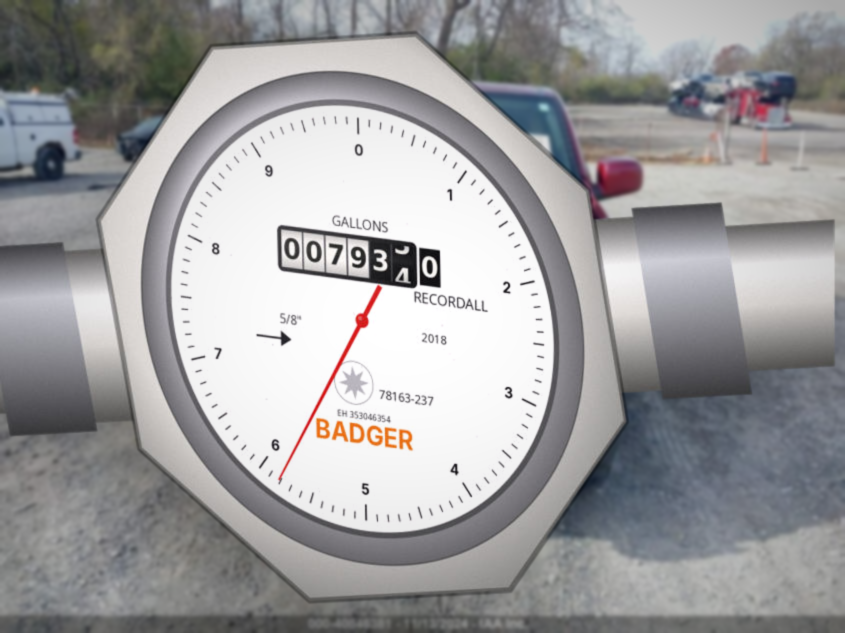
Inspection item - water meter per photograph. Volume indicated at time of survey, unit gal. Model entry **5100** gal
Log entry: **79335.8** gal
